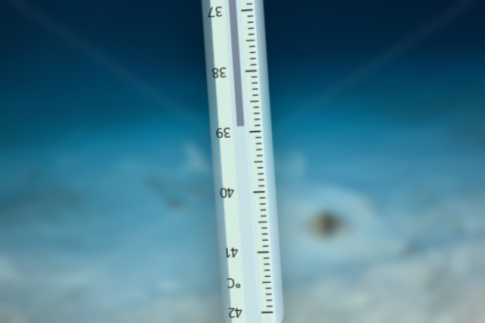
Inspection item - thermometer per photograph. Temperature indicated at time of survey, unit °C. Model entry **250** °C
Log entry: **38.9** °C
